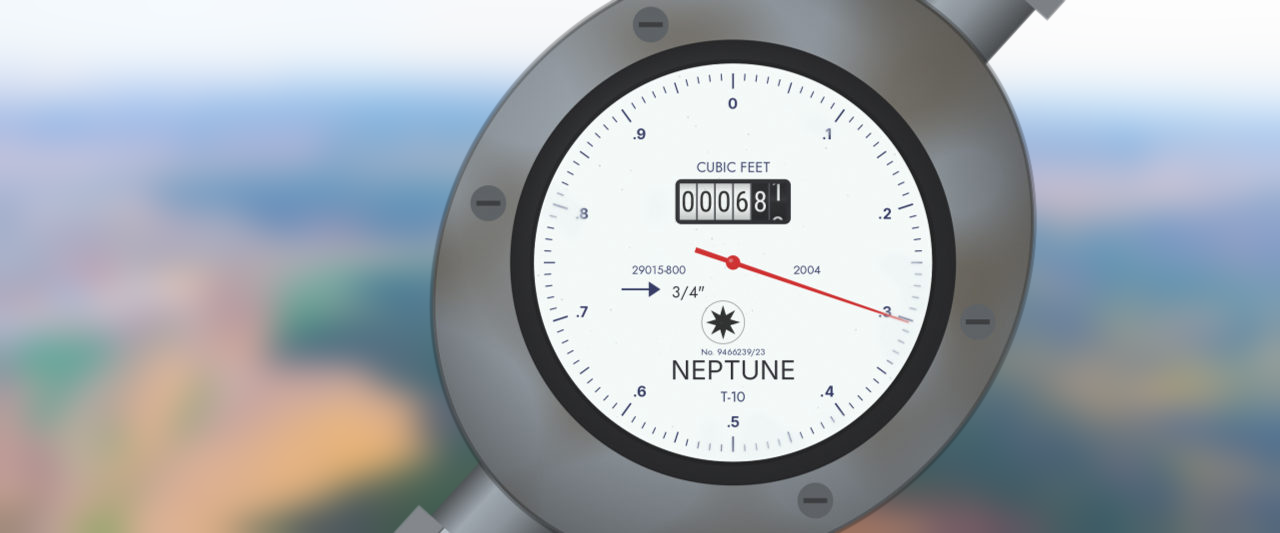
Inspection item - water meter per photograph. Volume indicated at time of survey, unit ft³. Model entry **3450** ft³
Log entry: **681.30** ft³
